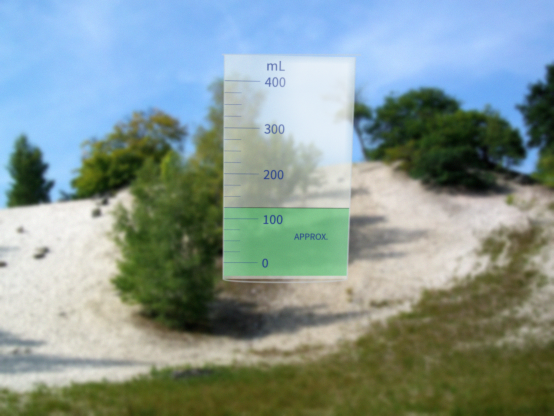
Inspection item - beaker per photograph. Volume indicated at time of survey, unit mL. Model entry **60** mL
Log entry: **125** mL
